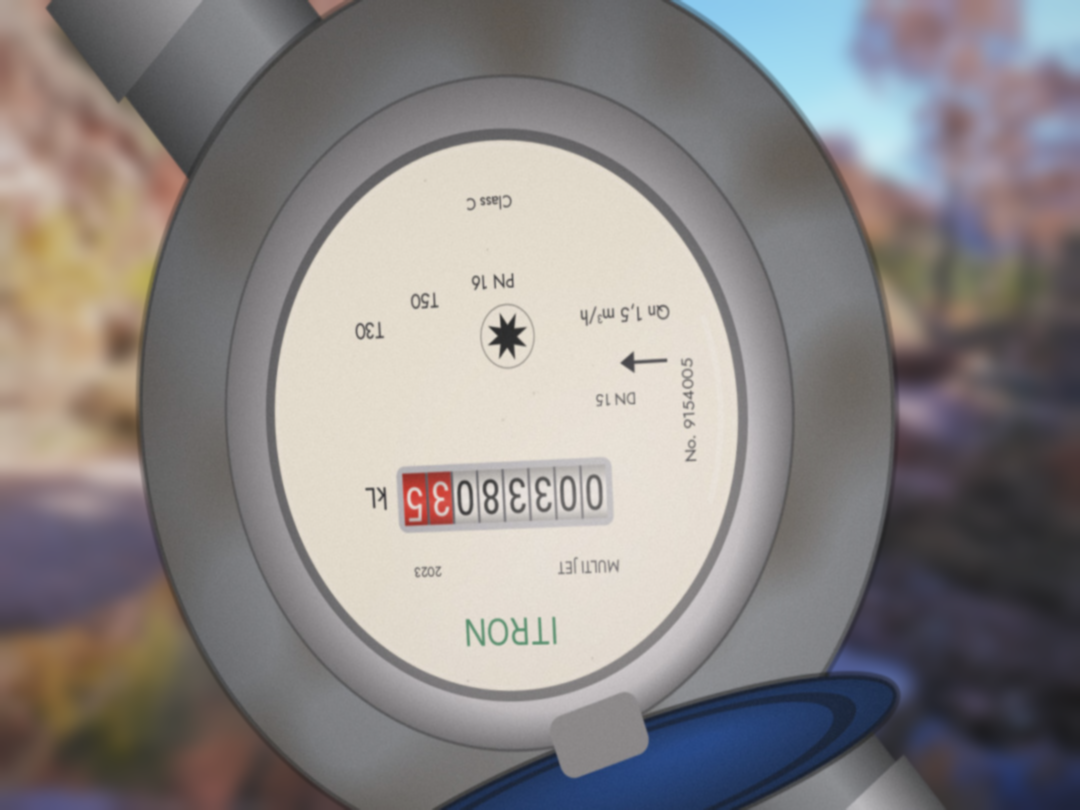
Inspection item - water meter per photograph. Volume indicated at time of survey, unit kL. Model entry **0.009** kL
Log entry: **3380.35** kL
